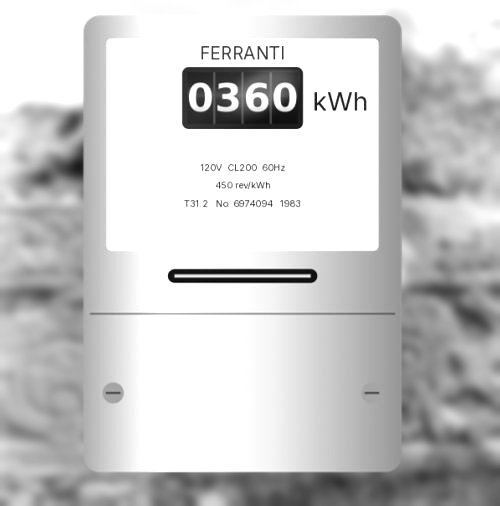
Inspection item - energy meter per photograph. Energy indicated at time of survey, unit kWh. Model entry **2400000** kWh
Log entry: **360** kWh
